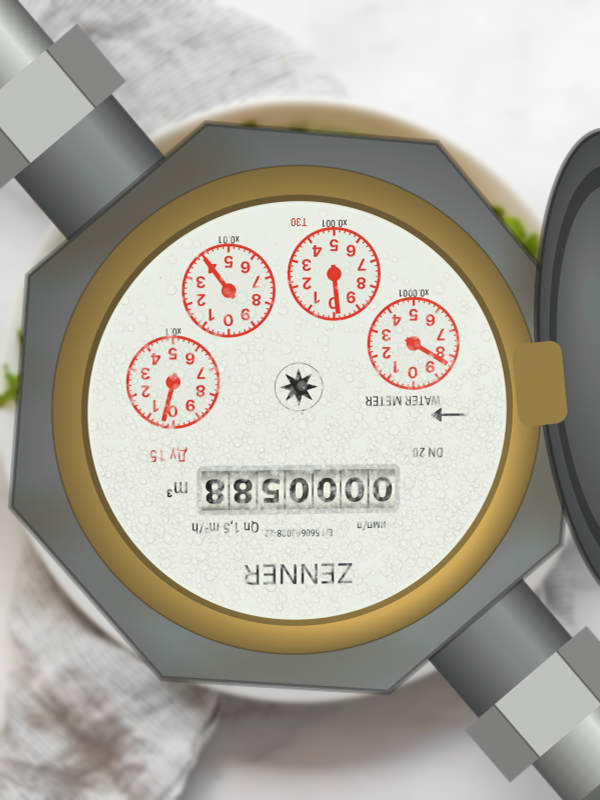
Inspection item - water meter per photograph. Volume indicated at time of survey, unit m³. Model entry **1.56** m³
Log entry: **588.0398** m³
